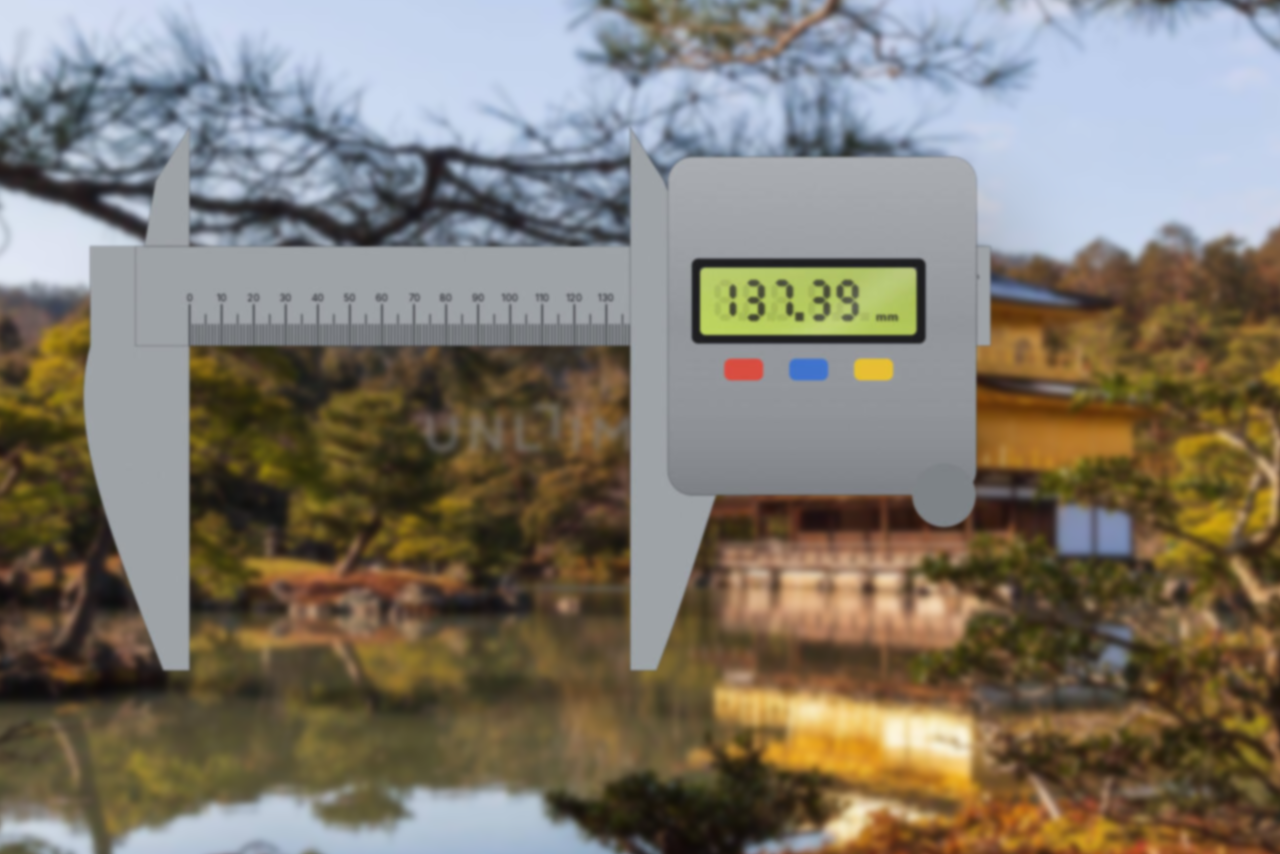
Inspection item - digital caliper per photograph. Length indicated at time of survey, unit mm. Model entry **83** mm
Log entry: **137.39** mm
